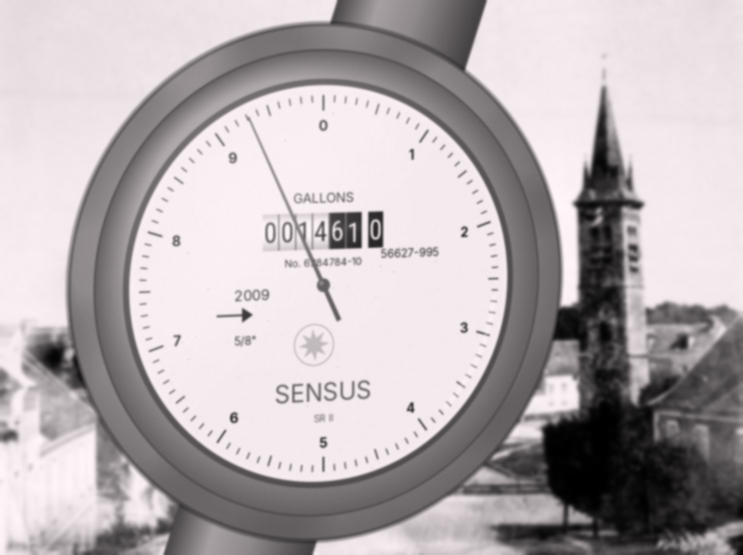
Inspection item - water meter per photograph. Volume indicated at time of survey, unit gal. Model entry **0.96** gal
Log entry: **14609.3** gal
